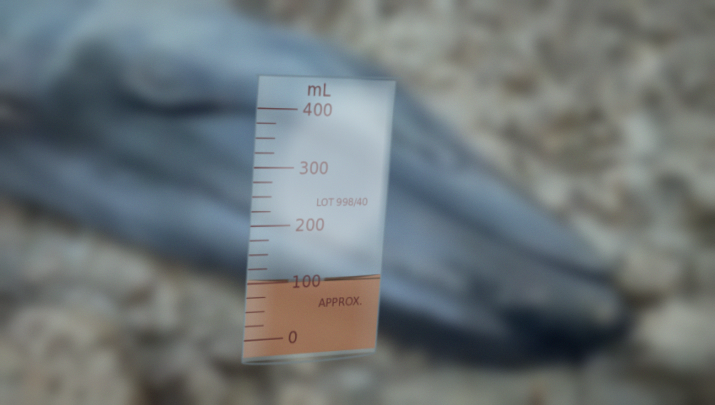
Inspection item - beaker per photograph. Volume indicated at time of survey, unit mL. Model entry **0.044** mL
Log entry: **100** mL
